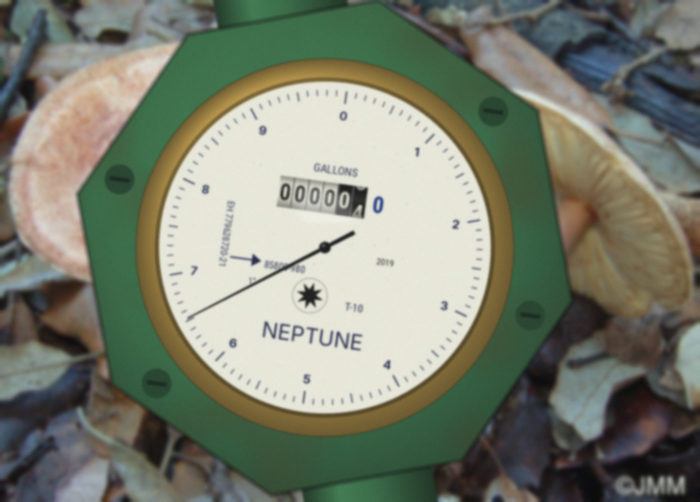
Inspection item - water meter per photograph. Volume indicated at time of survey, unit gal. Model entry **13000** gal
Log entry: **36.5** gal
